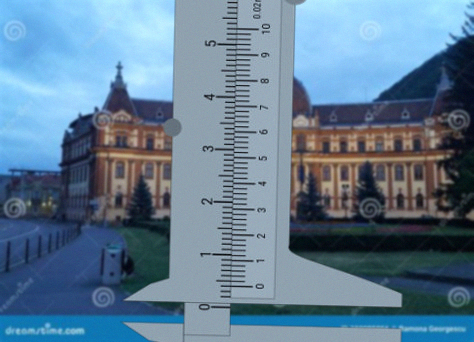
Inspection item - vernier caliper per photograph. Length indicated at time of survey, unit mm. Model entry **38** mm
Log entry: **4.0** mm
